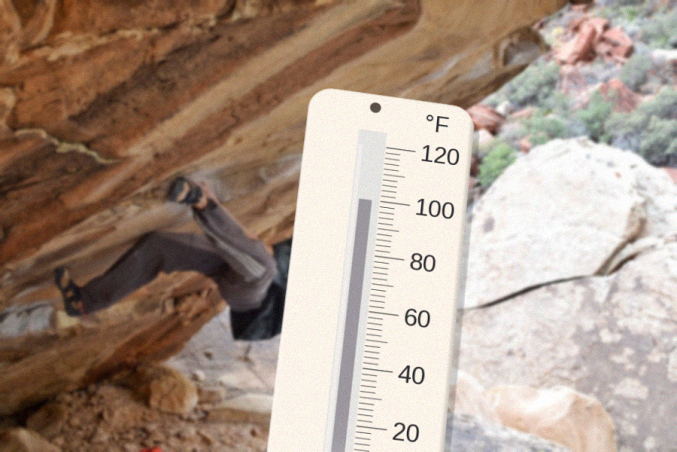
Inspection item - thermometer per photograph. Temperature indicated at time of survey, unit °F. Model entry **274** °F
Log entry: **100** °F
